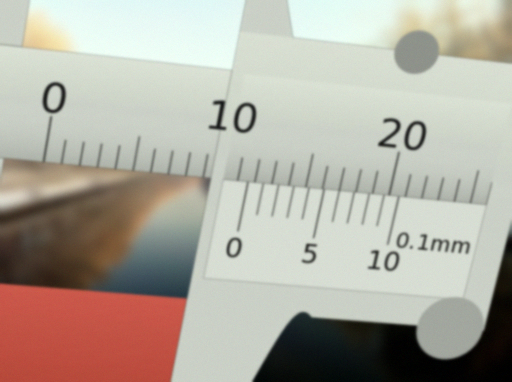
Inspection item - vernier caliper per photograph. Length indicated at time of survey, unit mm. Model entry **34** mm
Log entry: **11.6** mm
